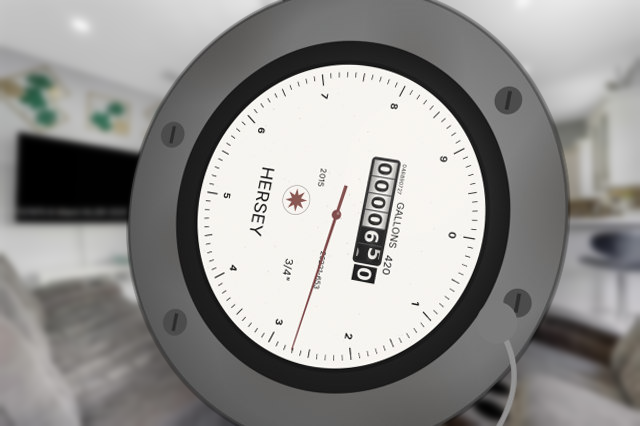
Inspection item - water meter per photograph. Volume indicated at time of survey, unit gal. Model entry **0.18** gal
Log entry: **652.7** gal
